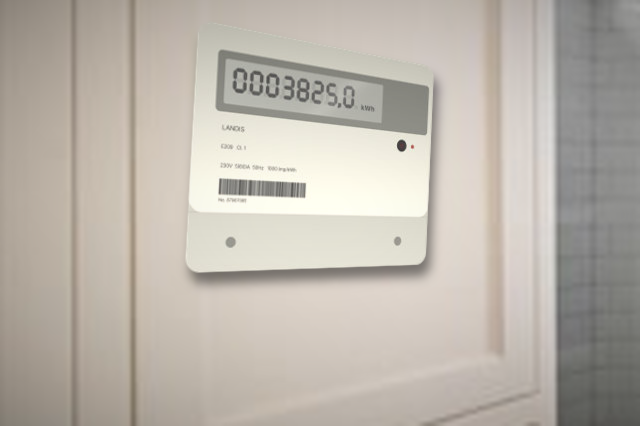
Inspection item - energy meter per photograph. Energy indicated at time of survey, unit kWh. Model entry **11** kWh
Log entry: **3825.0** kWh
